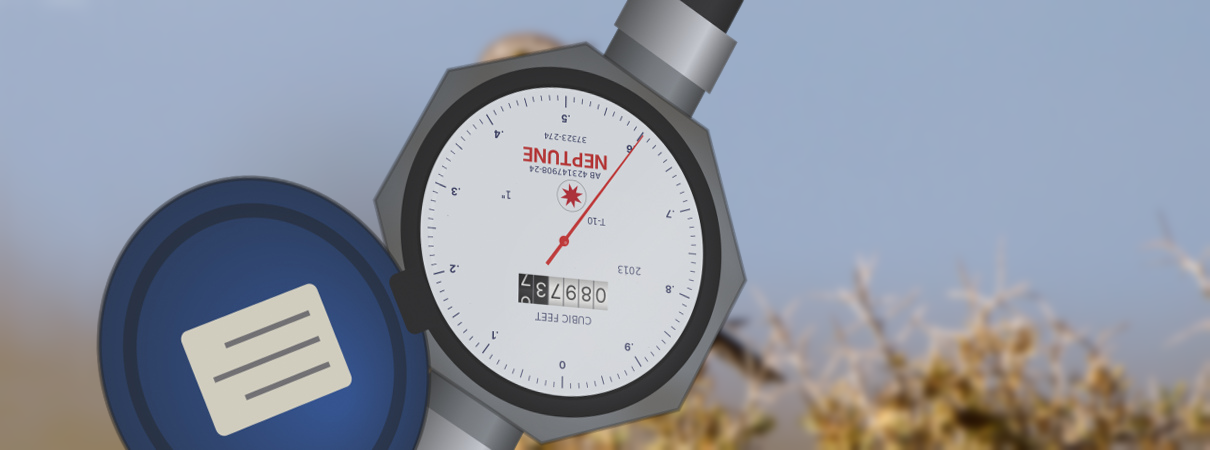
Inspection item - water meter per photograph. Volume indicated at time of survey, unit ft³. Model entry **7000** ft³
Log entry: **89736.60** ft³
